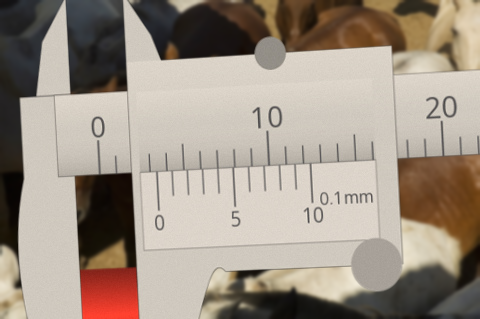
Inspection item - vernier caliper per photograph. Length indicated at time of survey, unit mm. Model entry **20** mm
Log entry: **3.4** mm
